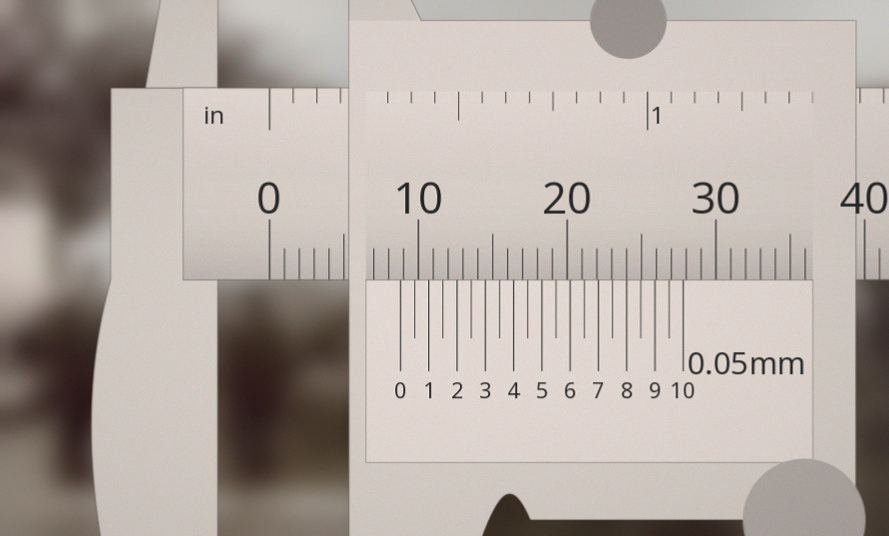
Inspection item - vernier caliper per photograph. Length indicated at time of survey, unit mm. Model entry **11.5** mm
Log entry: **8.8** mm
